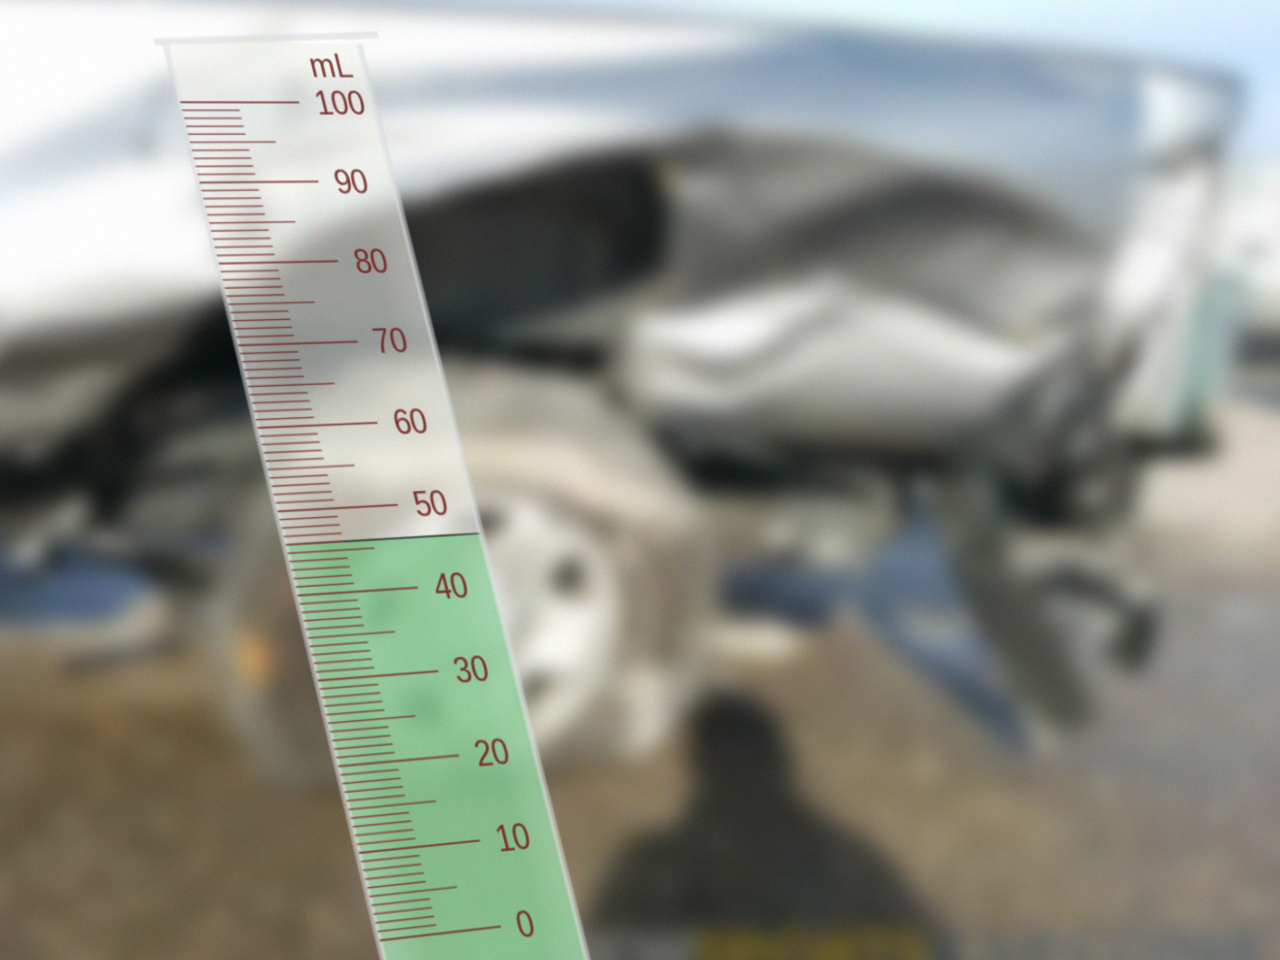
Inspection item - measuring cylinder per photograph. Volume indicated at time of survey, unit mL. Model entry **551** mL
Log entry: **46** mL
